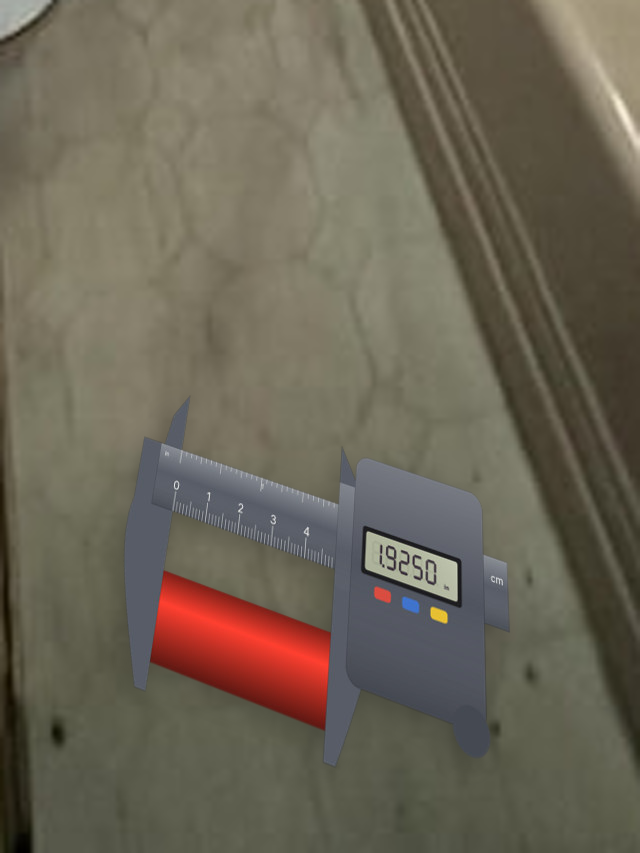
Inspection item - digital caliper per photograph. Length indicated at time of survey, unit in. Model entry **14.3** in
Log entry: **1.9250** in
